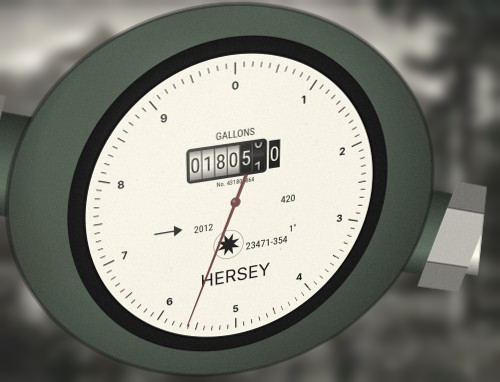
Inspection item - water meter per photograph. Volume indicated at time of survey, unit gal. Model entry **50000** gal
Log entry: **180505.6** gal
